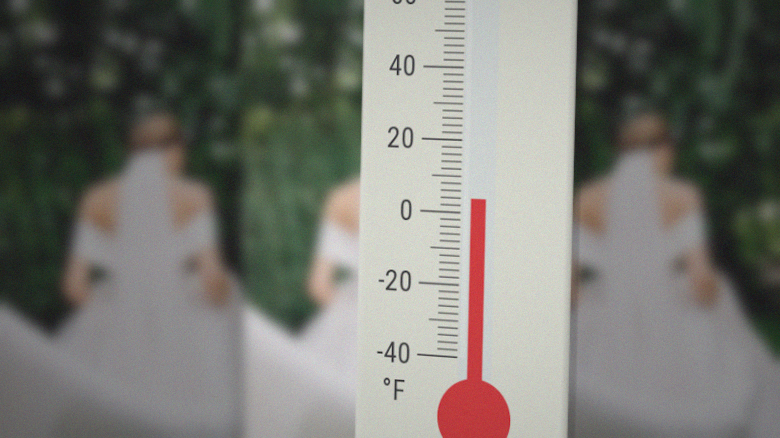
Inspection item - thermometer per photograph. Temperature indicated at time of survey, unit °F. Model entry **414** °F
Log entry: **4** °F
